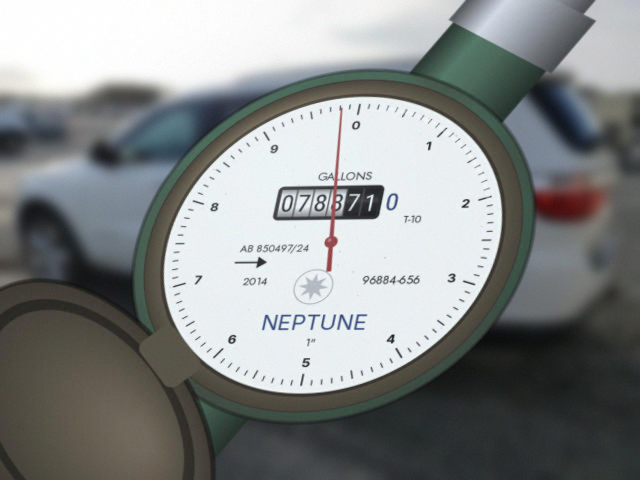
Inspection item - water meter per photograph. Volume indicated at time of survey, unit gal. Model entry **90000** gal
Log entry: **788709.8** gal
